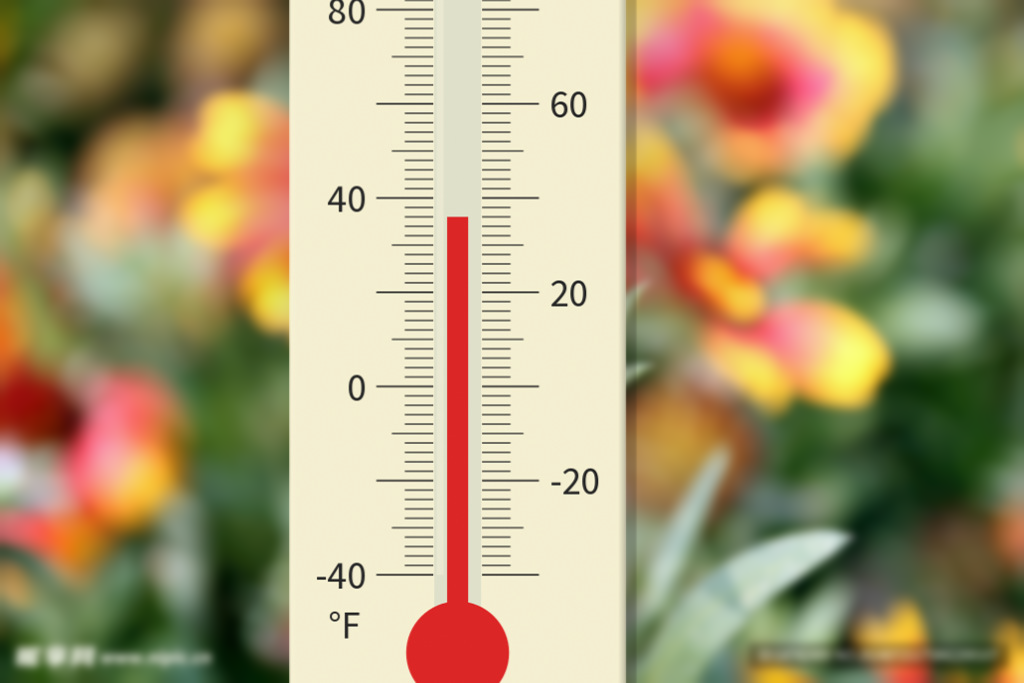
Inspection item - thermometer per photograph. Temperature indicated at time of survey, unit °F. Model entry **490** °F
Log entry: **36** °F
